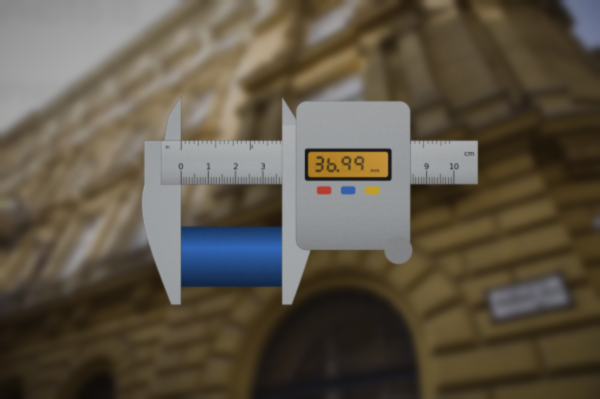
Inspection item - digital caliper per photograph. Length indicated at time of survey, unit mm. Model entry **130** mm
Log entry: **36.99** mm
